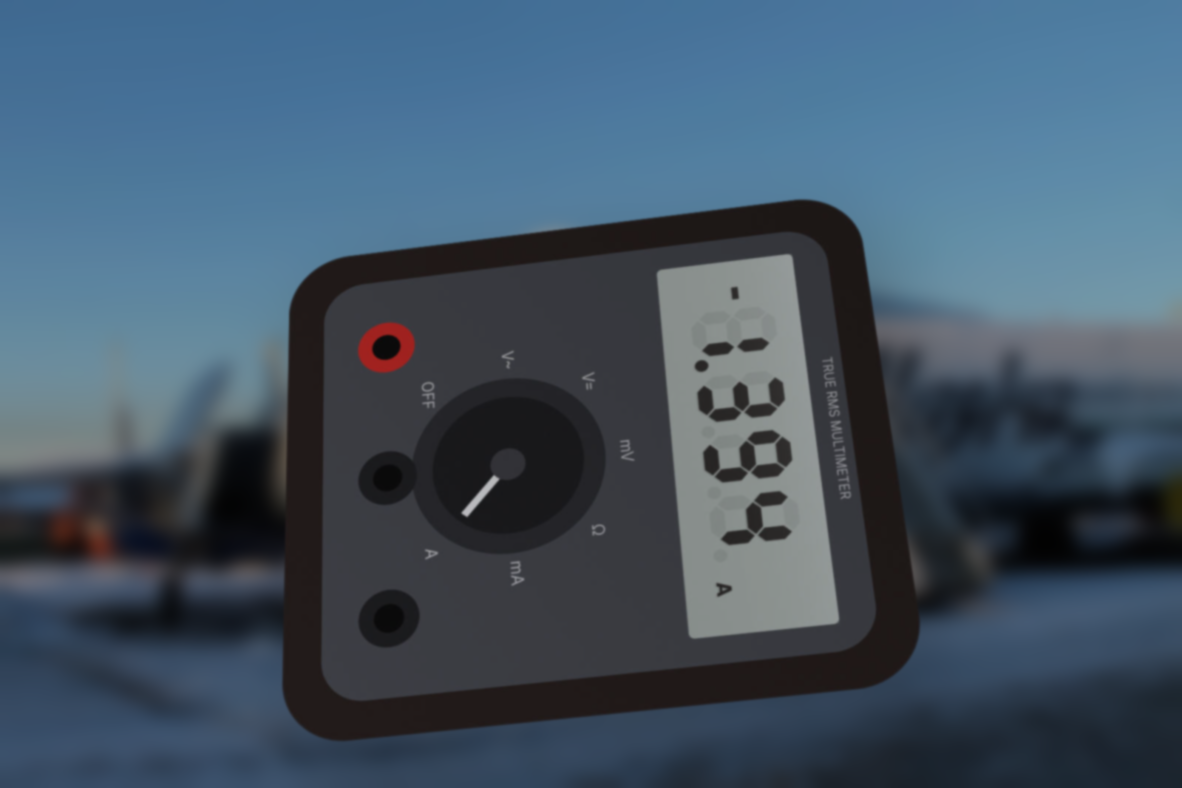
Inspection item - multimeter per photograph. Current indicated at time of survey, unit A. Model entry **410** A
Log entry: **-1.394** A
